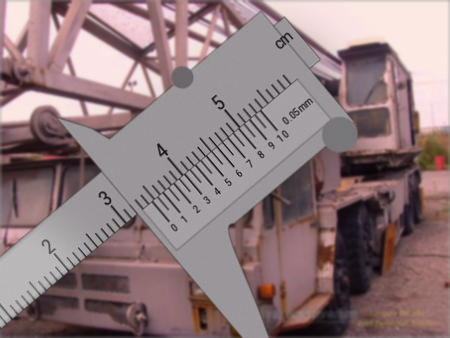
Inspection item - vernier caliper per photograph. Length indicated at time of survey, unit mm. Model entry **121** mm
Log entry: **34.6** mm
